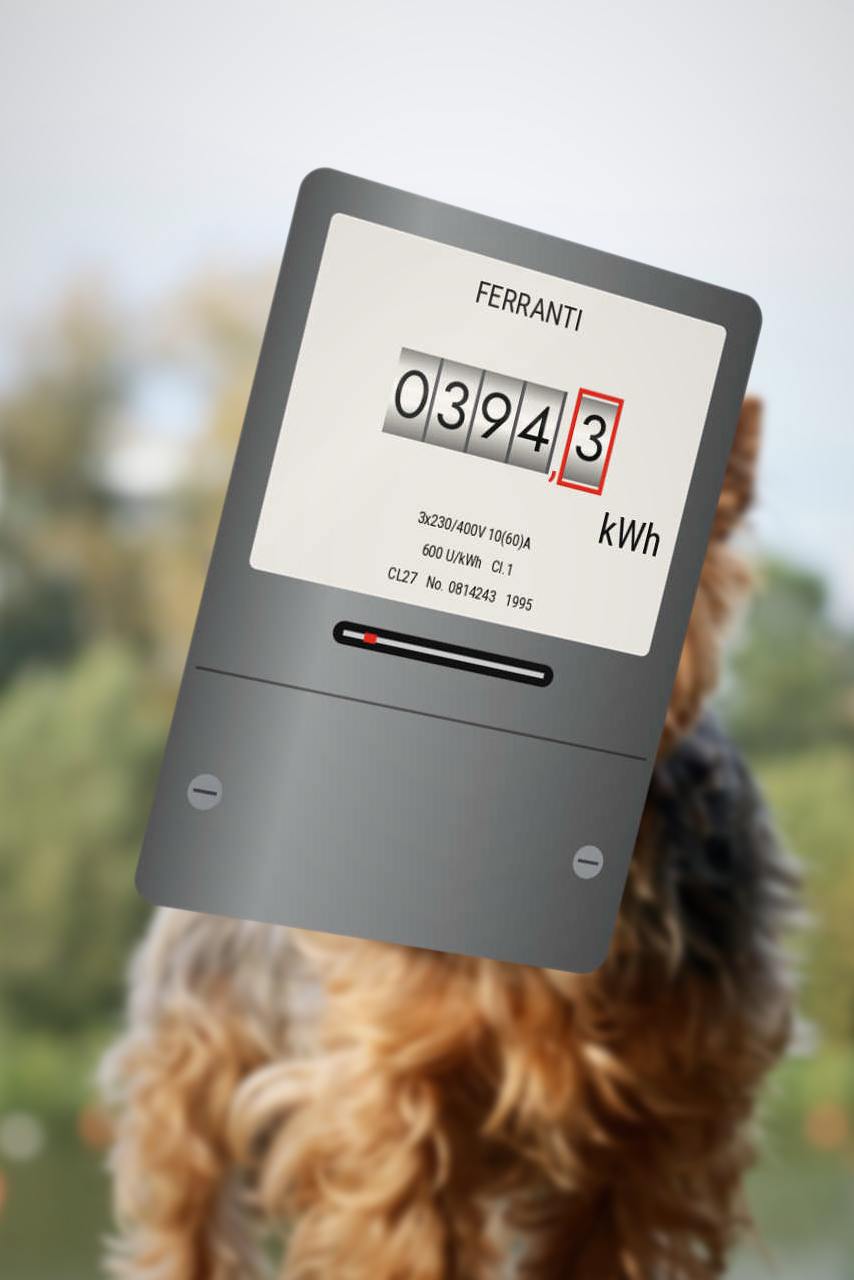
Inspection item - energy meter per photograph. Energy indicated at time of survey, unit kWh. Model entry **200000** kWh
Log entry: **394.3** kWh
